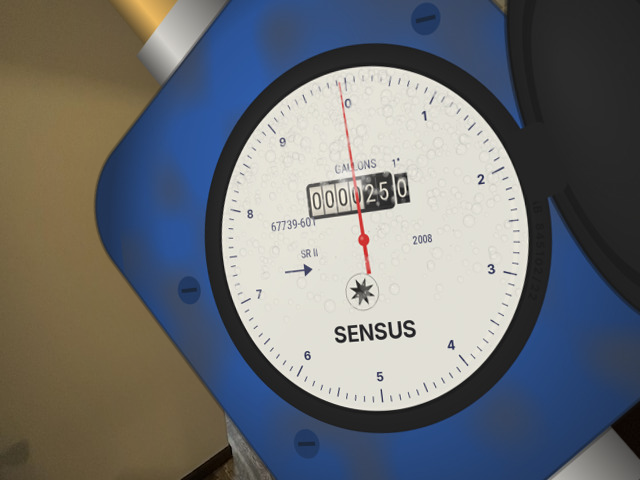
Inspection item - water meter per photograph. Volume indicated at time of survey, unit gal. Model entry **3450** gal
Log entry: **249.9** gal
